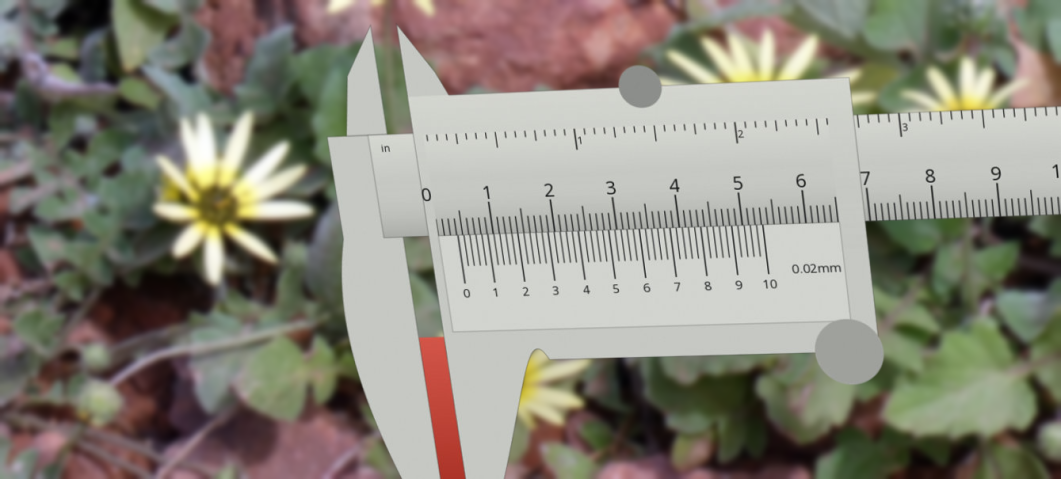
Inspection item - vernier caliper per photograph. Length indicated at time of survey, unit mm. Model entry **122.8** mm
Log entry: **4.2** mm
